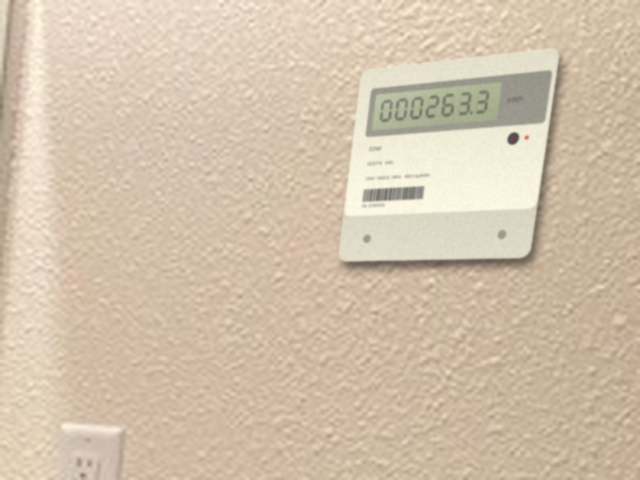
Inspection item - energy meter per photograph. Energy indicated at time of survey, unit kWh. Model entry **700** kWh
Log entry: **263.3** kWh
